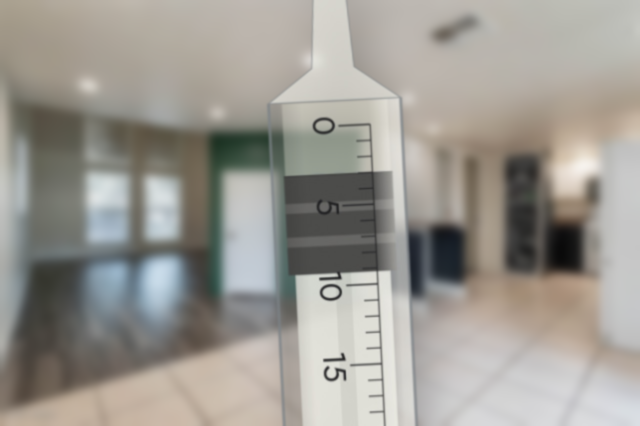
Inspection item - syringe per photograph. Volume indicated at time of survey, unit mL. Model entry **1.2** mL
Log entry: **3** mL
